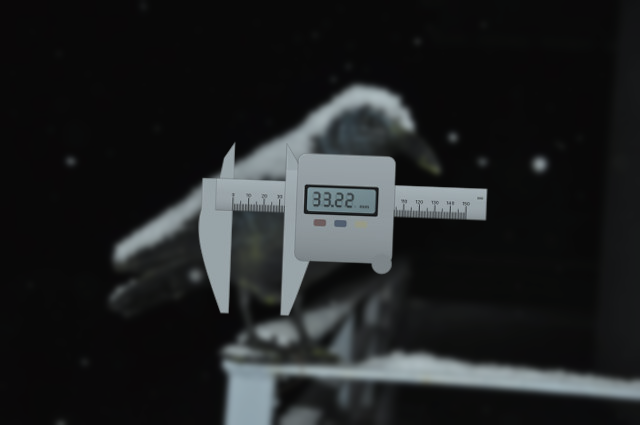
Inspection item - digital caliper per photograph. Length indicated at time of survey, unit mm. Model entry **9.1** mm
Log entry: **33.22** mm
